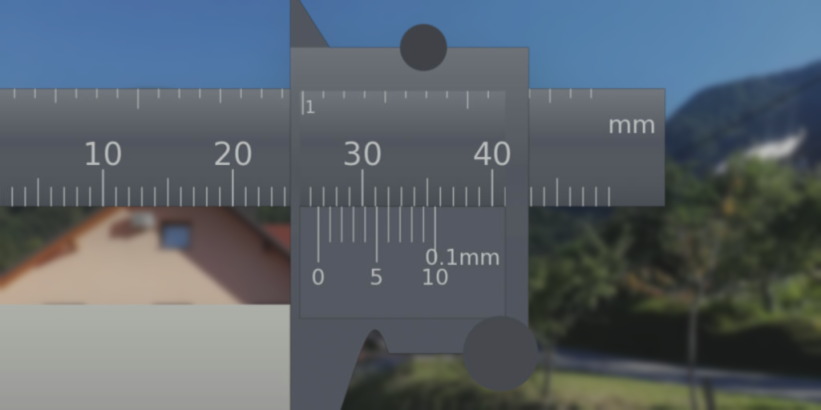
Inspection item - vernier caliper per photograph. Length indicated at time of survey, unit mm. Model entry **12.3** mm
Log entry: **26.6** mm
